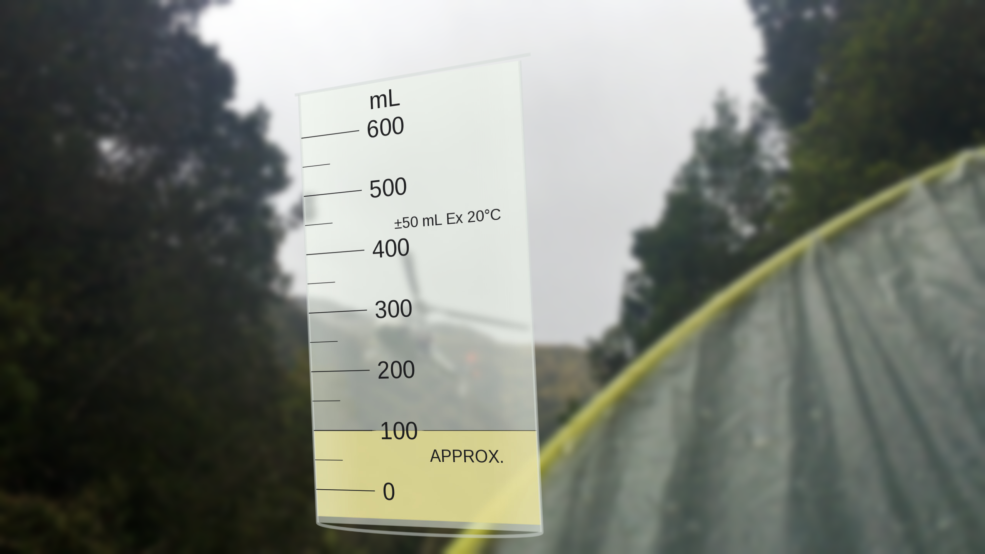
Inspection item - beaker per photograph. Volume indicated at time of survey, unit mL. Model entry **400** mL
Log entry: **100** mL
